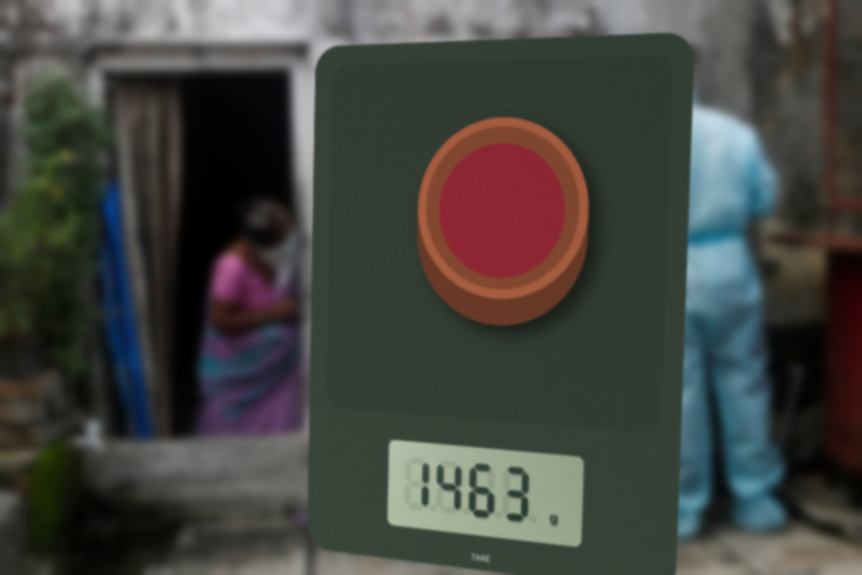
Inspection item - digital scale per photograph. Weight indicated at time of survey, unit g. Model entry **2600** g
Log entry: **1463** g
